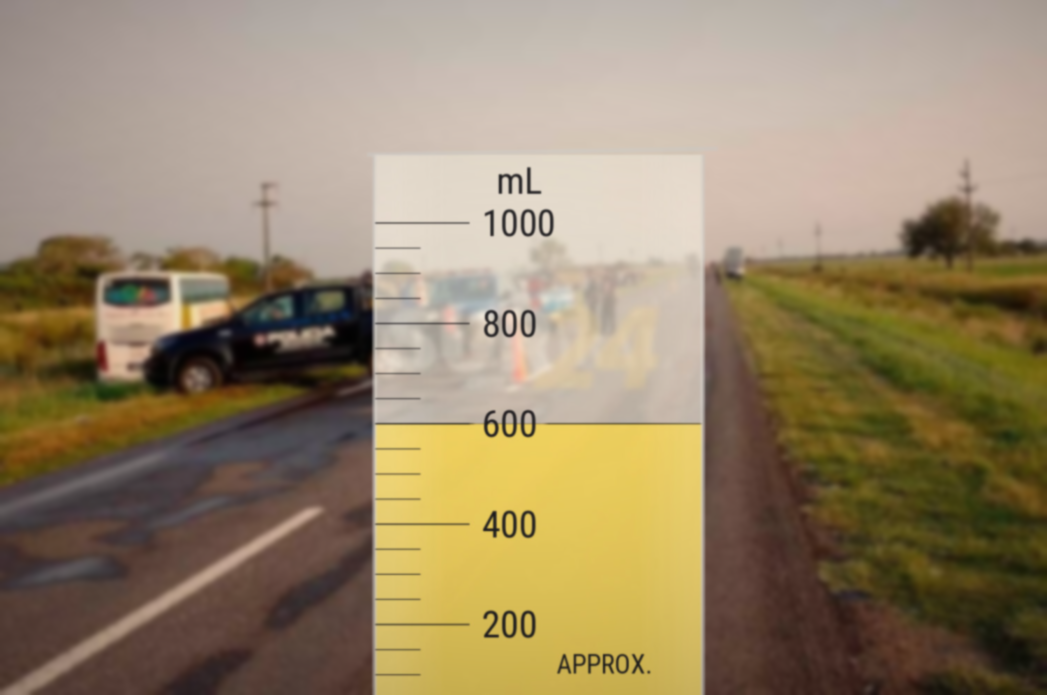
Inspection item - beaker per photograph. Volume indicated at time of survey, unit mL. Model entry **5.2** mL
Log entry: **600** mL
